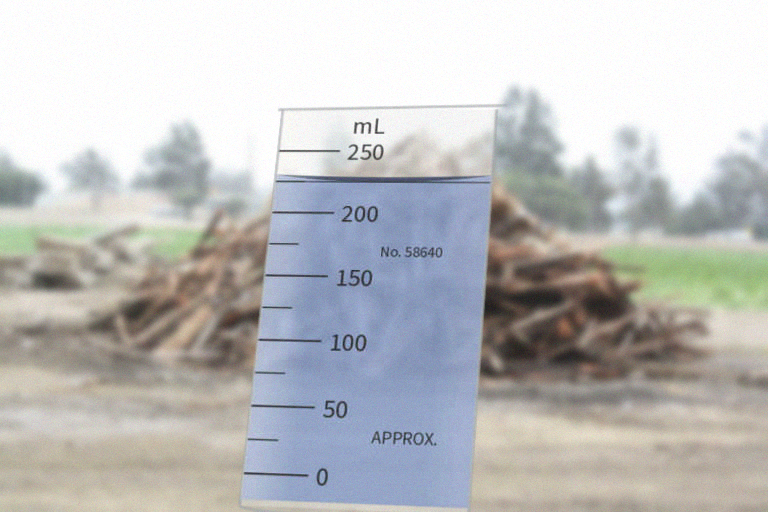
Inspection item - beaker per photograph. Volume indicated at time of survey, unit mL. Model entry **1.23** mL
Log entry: **225** mL
